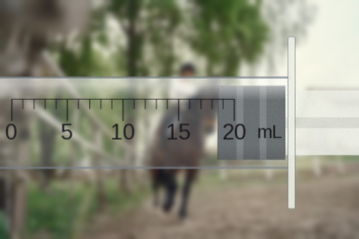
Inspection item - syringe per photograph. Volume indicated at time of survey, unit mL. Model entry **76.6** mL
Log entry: **18.5** mL
